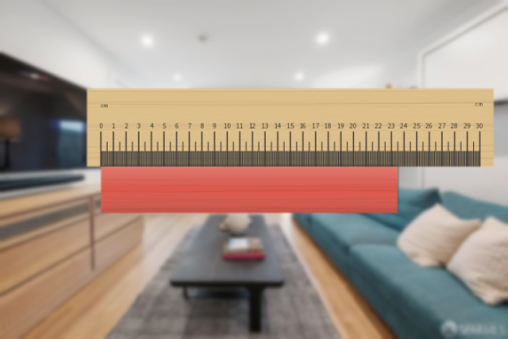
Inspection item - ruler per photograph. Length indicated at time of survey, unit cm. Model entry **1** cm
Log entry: **23.5** cm
